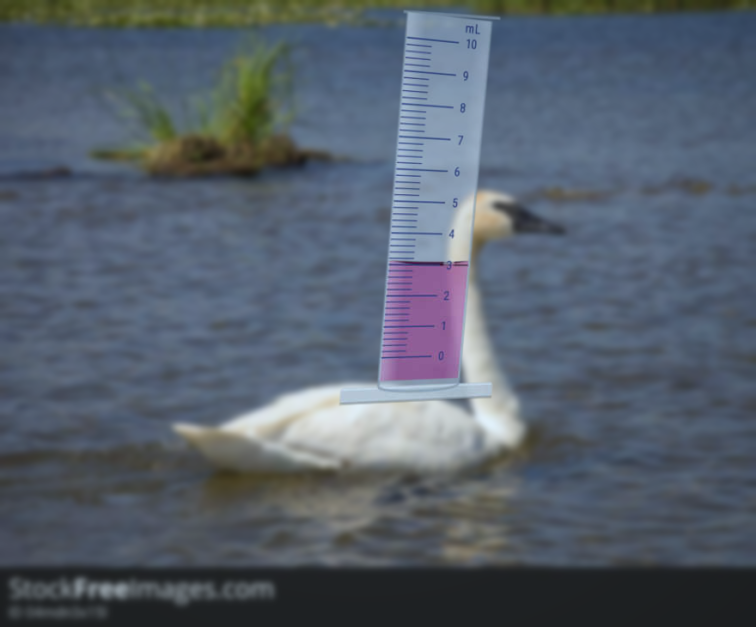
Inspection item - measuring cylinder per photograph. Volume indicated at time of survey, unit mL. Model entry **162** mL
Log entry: **3** mL
